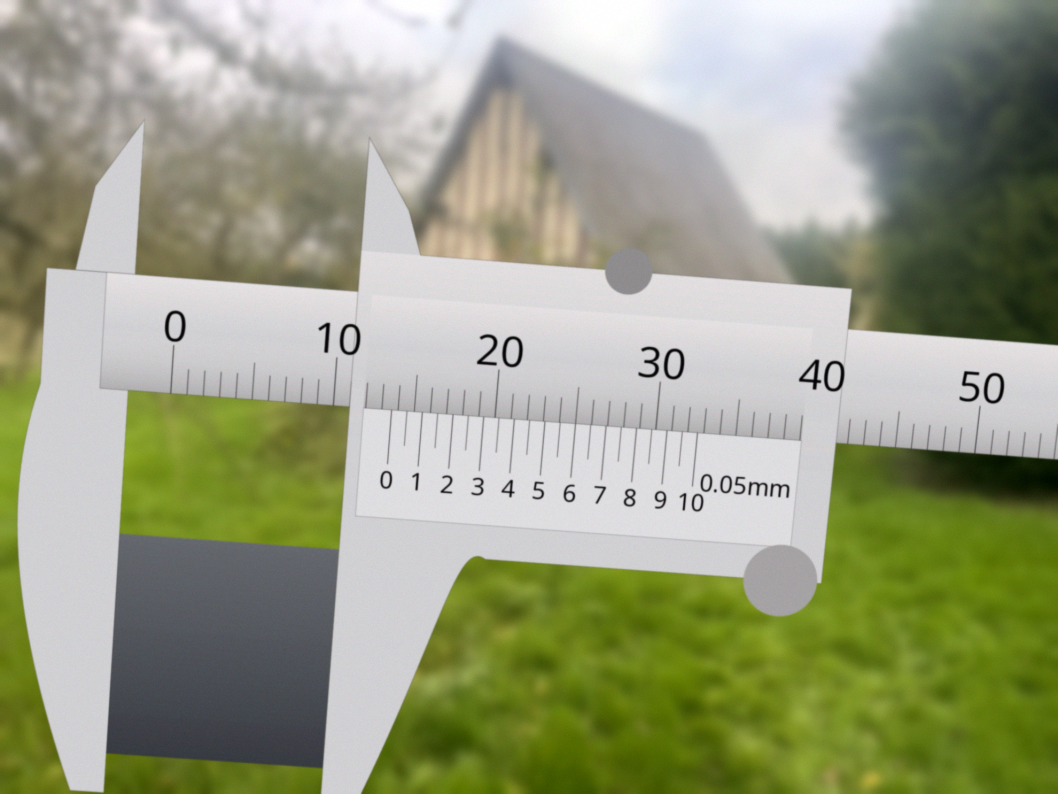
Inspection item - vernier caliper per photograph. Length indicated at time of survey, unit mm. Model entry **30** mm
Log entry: **13.6** mm
